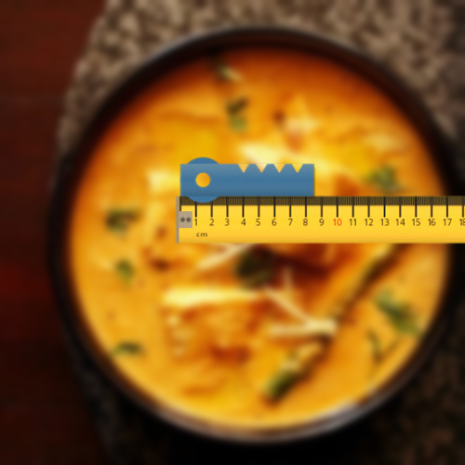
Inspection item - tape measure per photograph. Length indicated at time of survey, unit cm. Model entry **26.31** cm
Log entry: **8.5** cm
